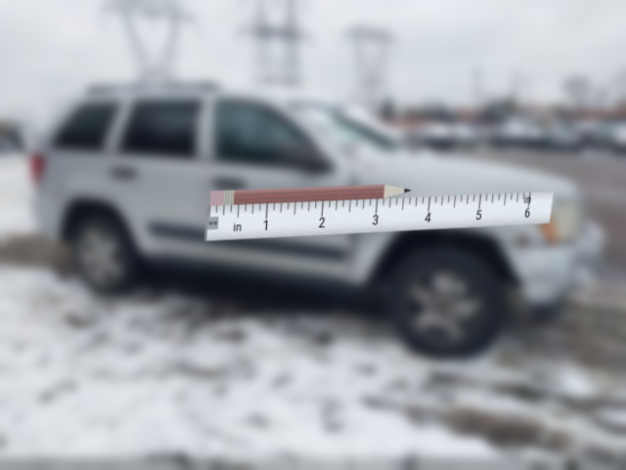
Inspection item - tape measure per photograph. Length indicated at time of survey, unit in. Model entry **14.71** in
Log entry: **3.625** in
